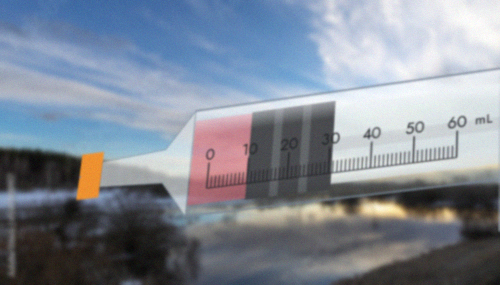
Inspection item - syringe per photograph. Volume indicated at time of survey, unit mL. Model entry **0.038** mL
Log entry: **10** mL
